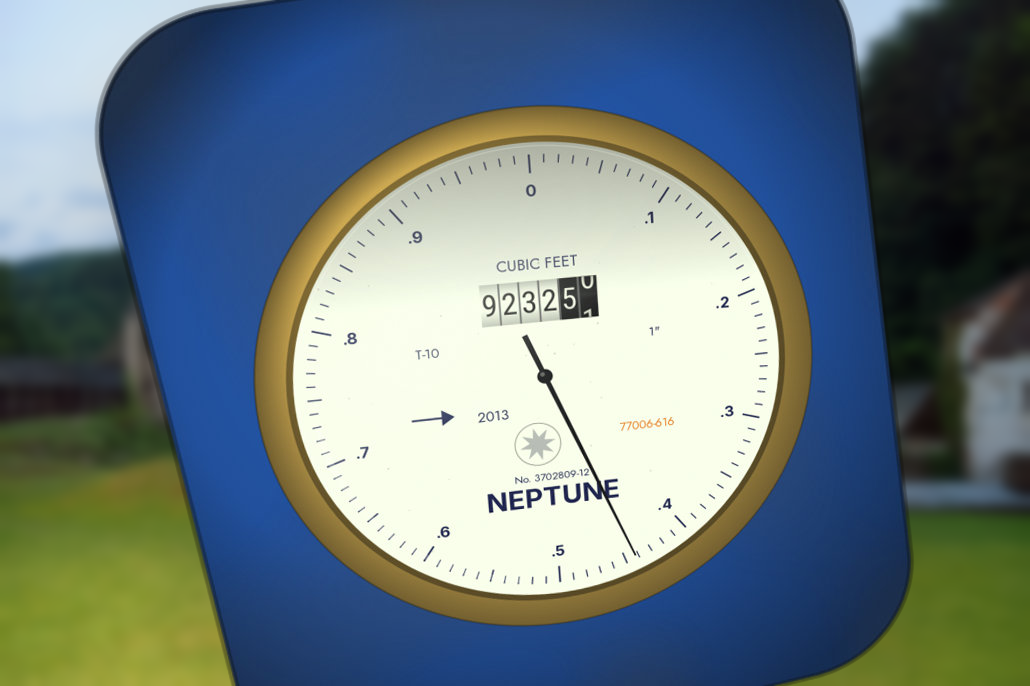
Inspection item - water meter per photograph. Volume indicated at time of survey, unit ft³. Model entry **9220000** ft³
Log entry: **923250.44** ft³
